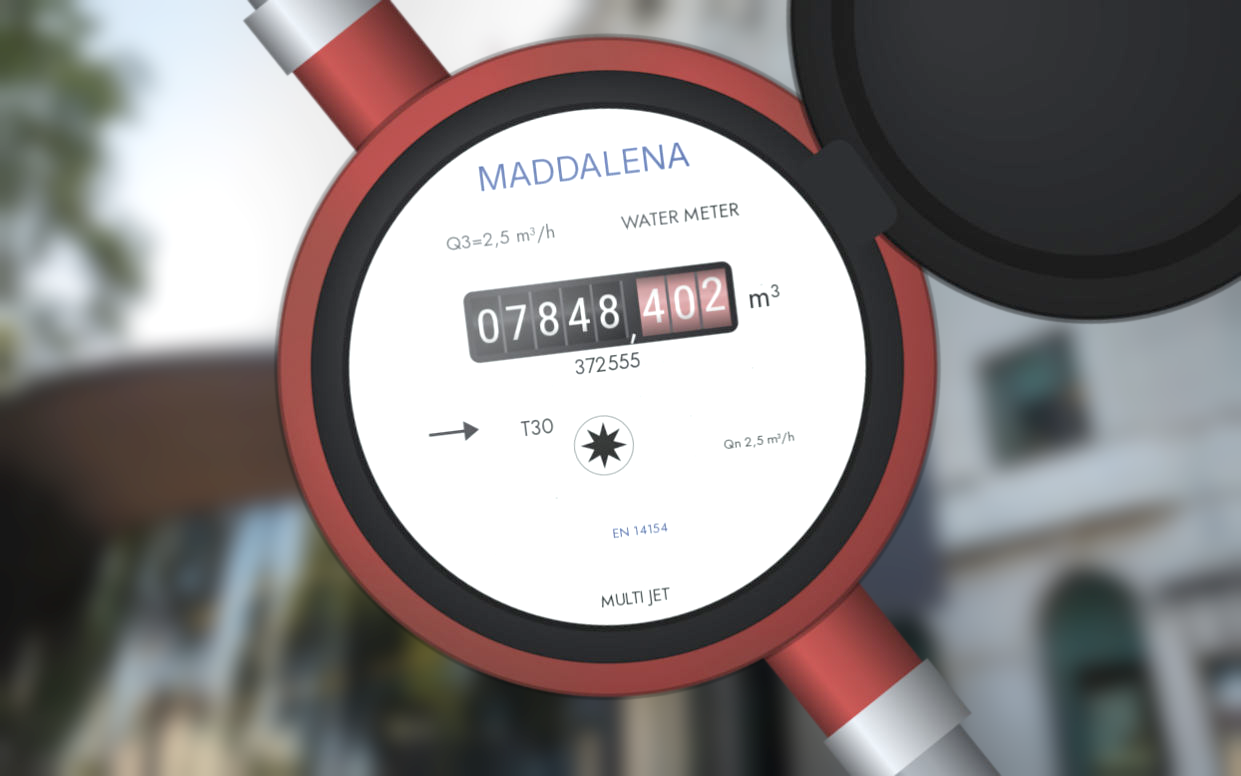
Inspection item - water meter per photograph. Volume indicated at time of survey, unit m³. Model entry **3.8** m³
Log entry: **7848.402** m³
